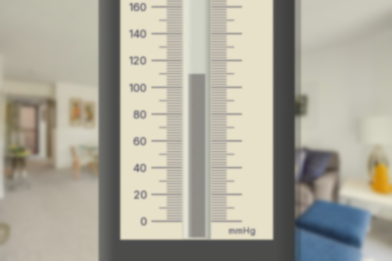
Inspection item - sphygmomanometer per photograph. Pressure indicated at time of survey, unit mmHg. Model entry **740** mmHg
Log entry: **110** mmHg
